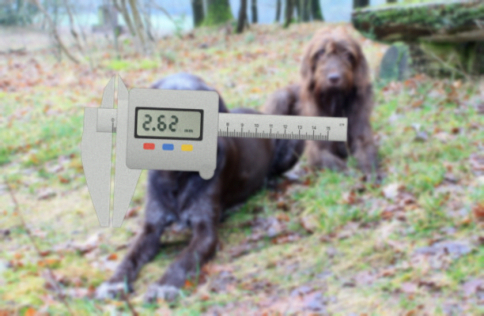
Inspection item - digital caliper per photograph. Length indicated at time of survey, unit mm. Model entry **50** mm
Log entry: **2.62** mm
